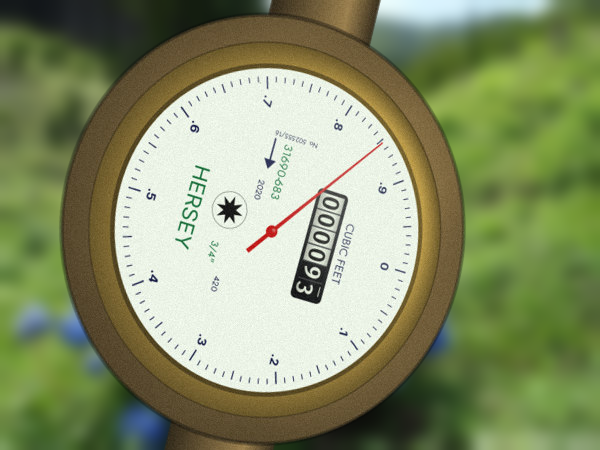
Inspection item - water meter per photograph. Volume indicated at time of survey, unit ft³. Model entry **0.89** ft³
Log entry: **92.85** ft³
